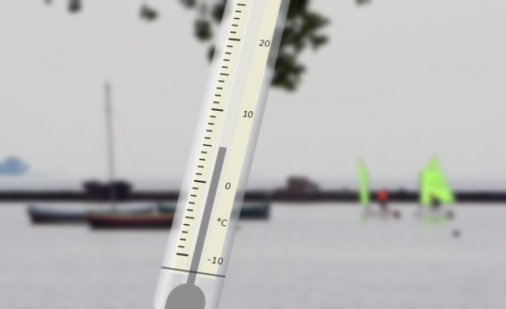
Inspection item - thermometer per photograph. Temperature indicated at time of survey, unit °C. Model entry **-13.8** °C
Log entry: **5** °C
